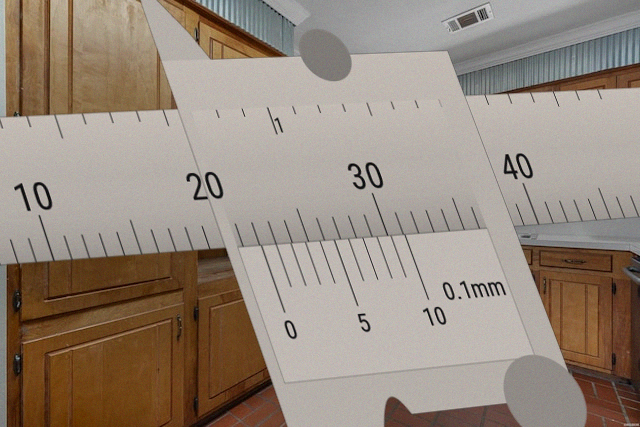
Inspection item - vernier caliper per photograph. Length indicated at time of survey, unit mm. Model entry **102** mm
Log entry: **22.1** mm
